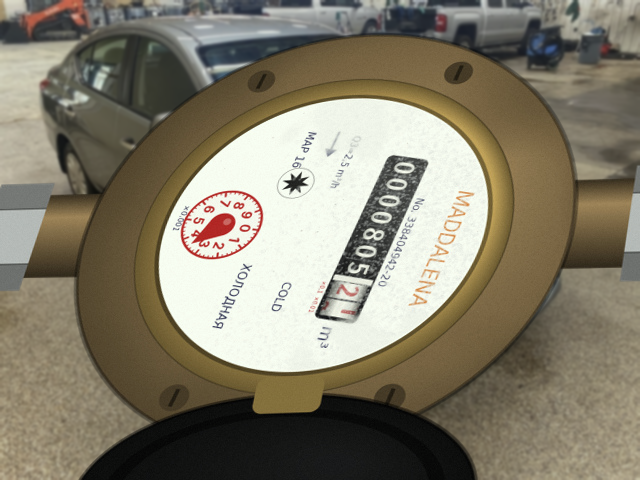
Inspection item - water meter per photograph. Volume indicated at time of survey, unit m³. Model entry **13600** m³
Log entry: **805.213** m³
